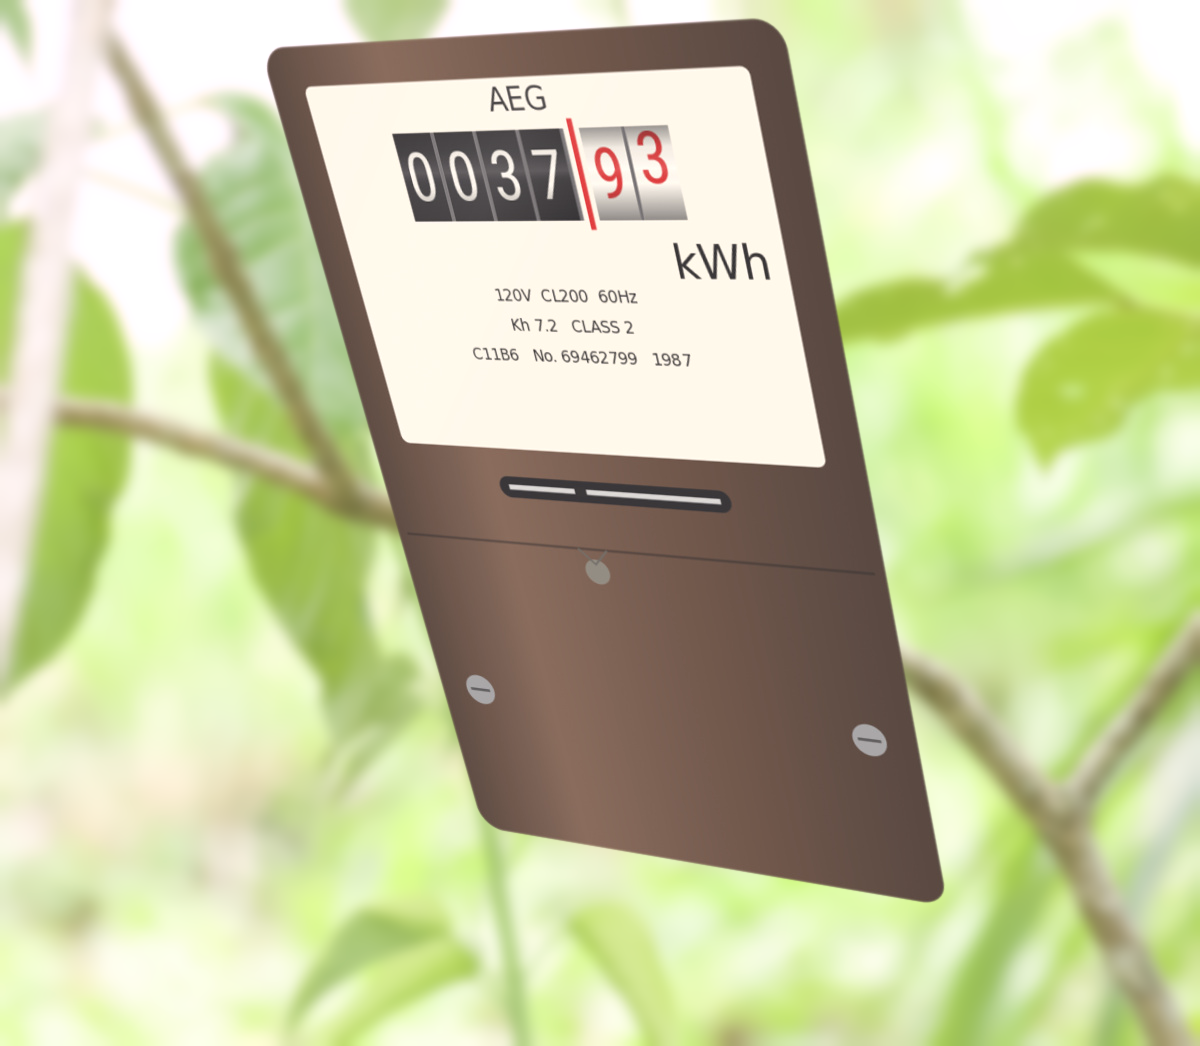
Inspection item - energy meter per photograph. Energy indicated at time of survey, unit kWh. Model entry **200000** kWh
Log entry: **37.93** kWh
